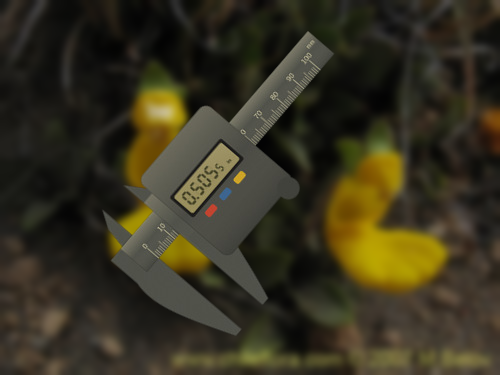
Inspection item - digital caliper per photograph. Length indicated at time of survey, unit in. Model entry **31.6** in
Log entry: **0.5055** in
